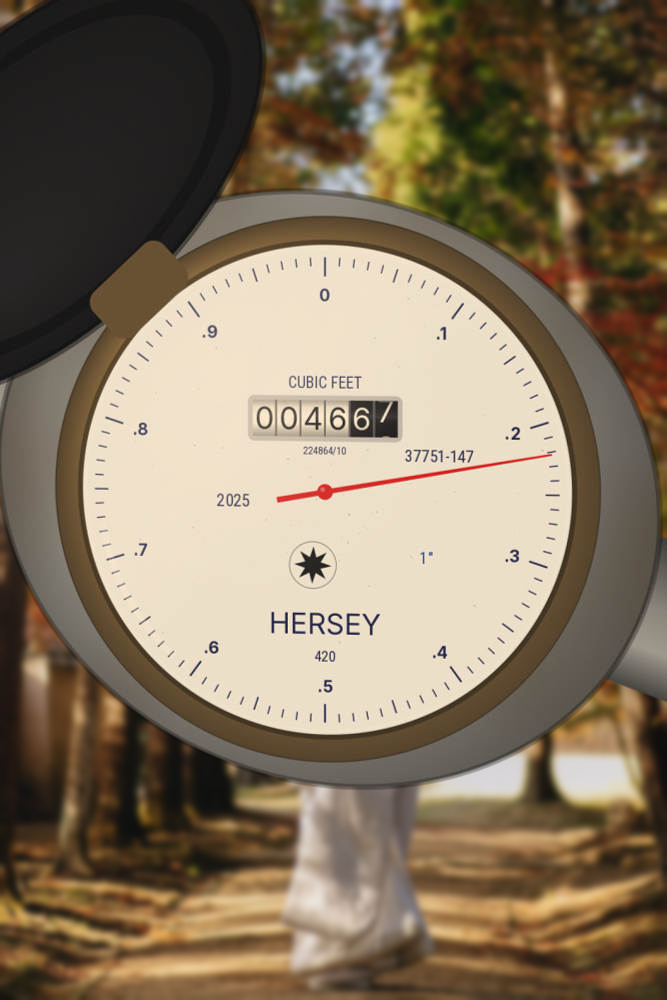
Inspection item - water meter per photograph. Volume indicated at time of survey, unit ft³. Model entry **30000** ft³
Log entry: **4667.22** ft³
